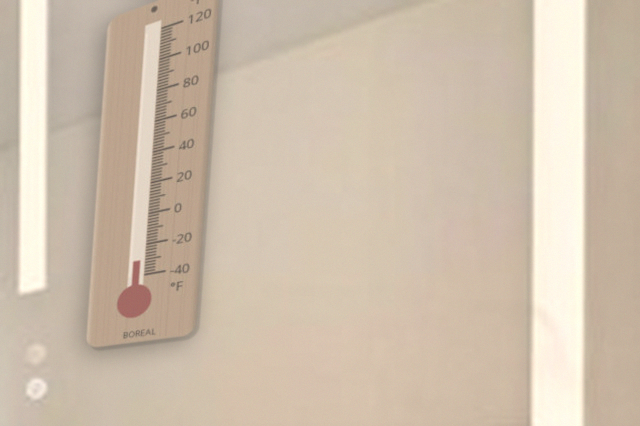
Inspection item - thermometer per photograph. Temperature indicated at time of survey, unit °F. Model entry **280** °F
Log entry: **-30** °F
